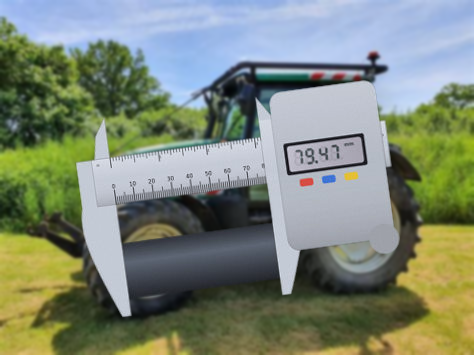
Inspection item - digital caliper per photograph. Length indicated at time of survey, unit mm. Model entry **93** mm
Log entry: **79.47** mm
